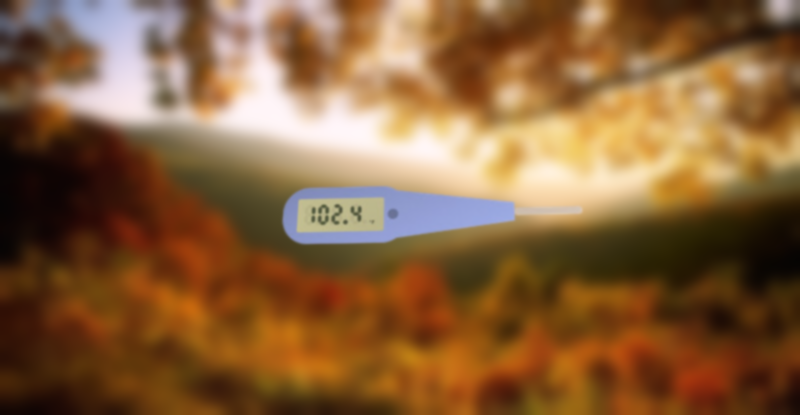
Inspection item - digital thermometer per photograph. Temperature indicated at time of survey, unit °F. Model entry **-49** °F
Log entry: **102.4** °F
